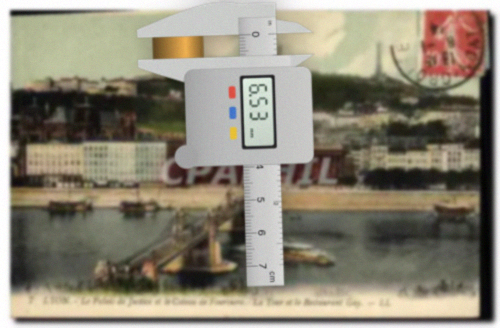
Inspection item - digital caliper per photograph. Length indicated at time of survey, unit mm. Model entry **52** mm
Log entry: **6.53** mm
